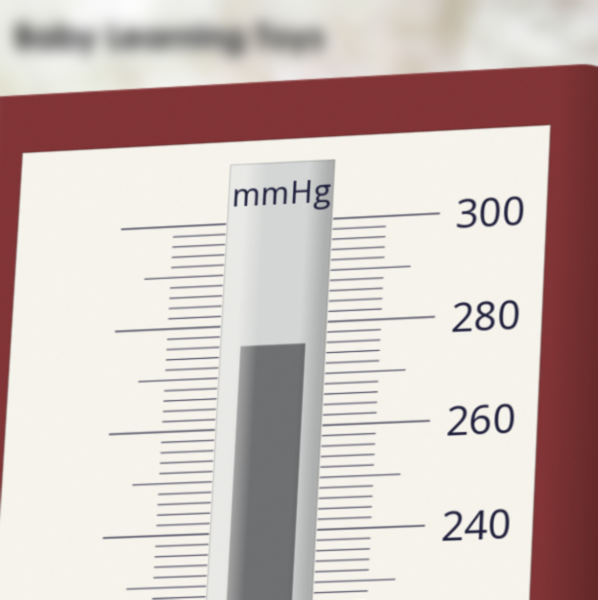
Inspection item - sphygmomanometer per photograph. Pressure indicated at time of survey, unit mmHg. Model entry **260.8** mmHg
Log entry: **276** mmHg
